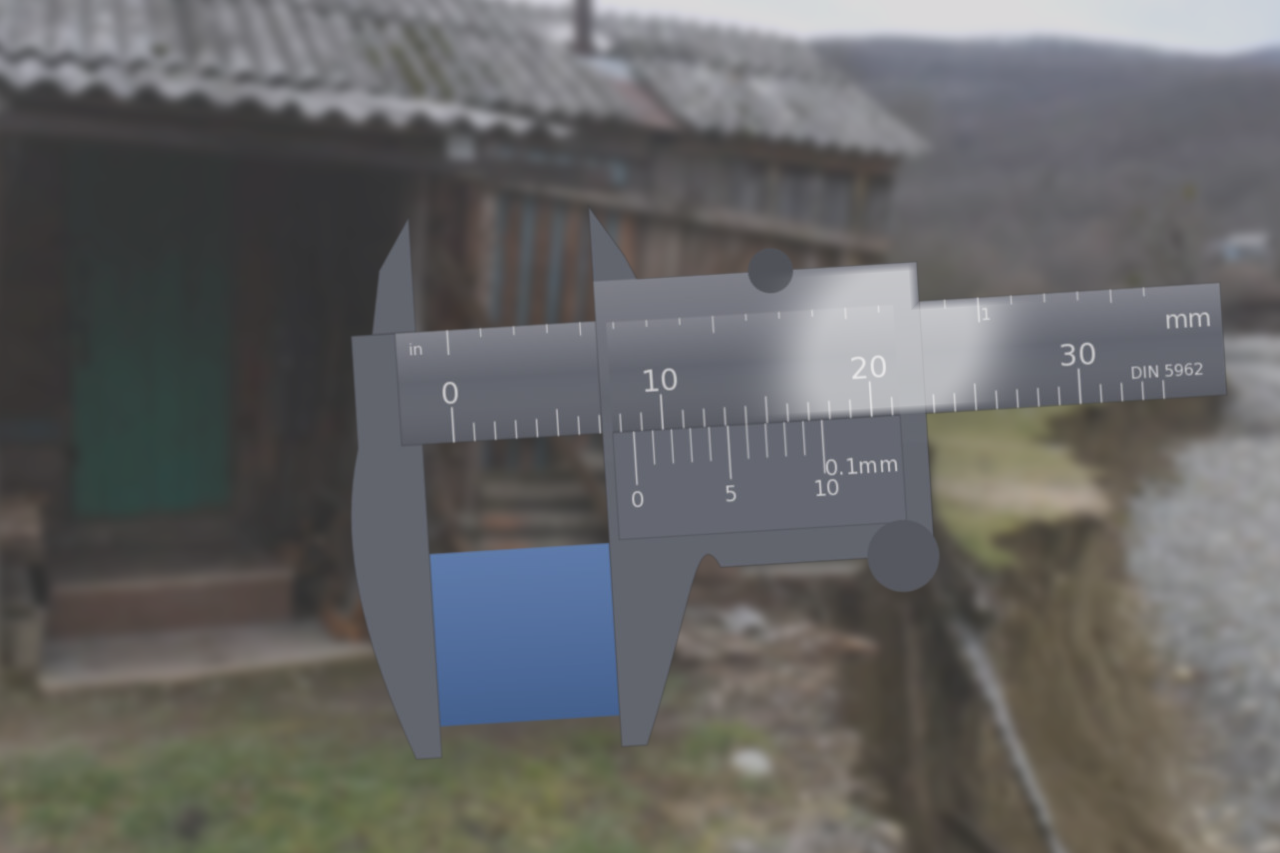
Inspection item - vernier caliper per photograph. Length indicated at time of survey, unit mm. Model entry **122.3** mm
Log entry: **8.6** mm
